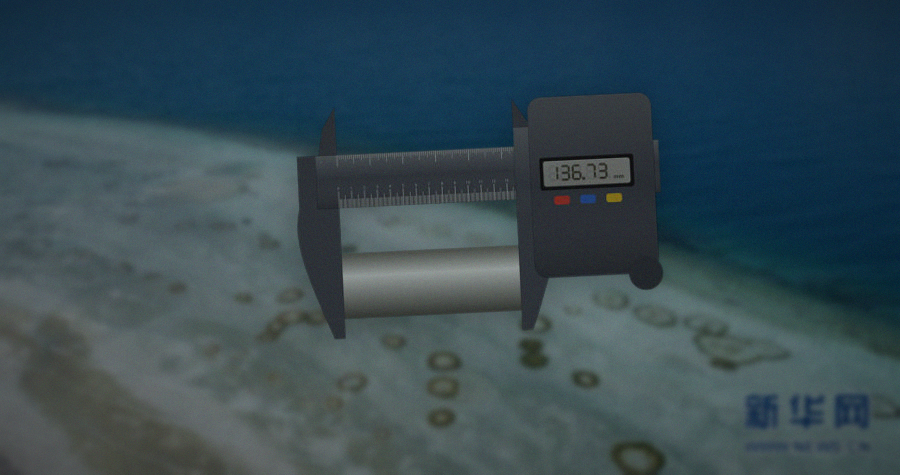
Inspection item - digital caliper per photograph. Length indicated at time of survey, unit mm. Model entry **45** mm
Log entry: **136.73** mm
